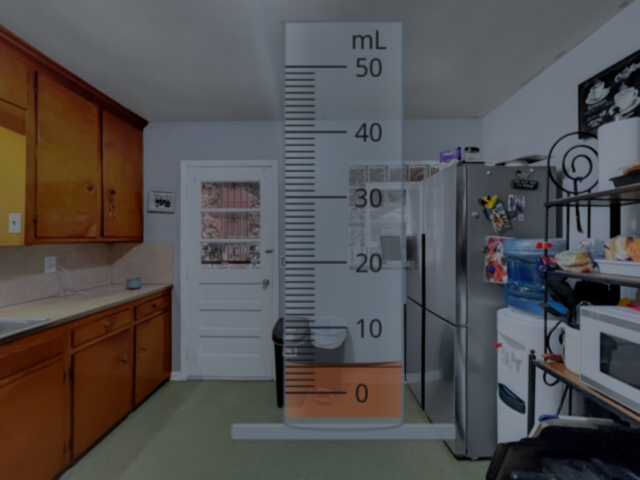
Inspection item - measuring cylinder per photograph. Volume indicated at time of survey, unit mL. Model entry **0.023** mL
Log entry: **4** mL
